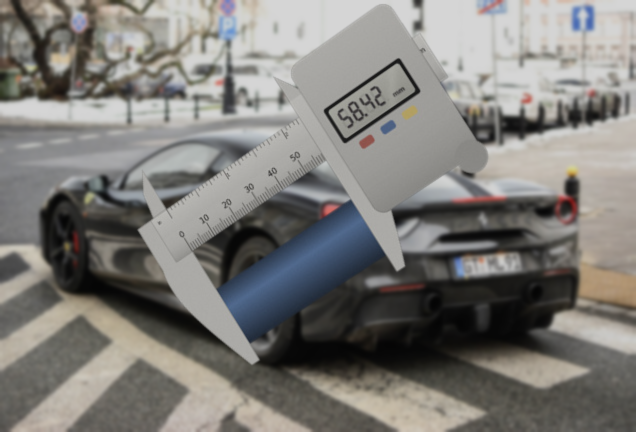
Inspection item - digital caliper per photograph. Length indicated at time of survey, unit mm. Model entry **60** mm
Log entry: **58.42** mm
